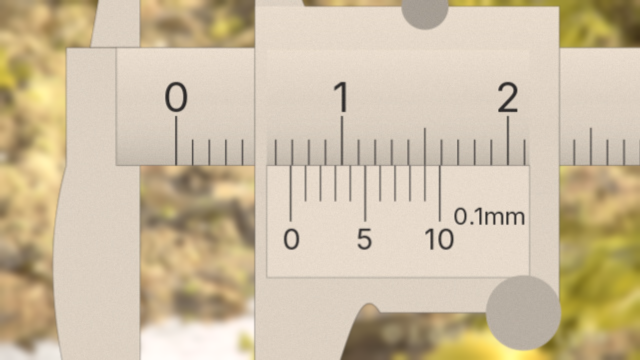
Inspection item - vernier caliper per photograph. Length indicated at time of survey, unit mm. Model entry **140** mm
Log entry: **6.9** mm
